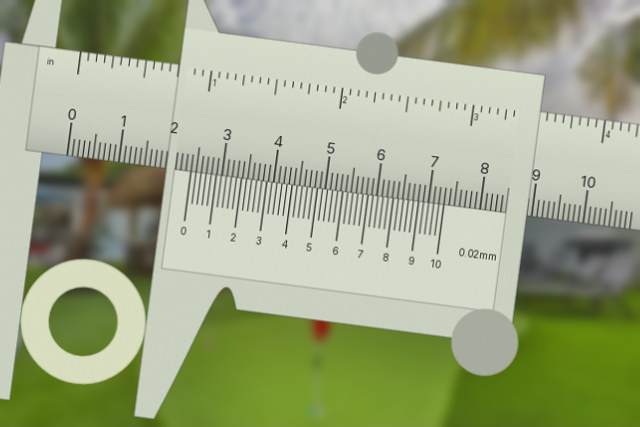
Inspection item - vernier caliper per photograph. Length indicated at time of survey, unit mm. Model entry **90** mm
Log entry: **24.0** mm
